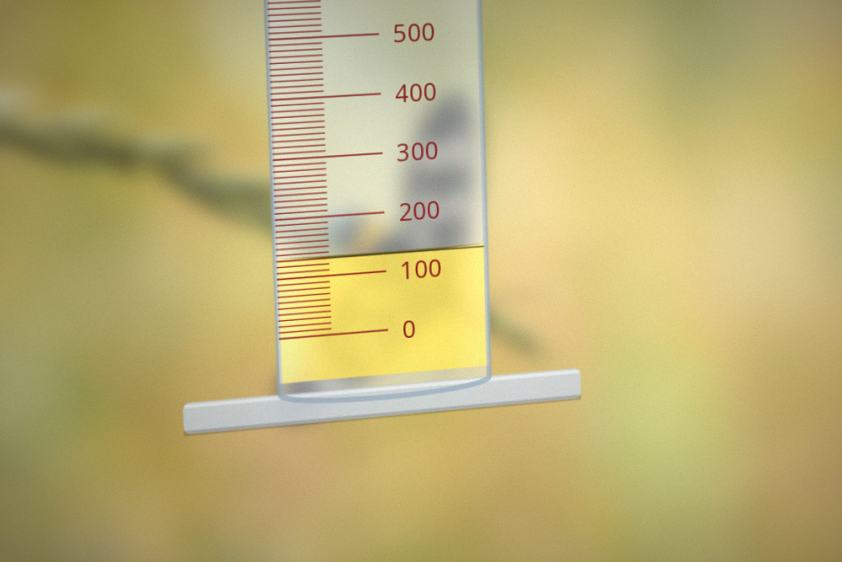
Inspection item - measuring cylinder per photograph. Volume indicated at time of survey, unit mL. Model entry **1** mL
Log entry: **130** mL
